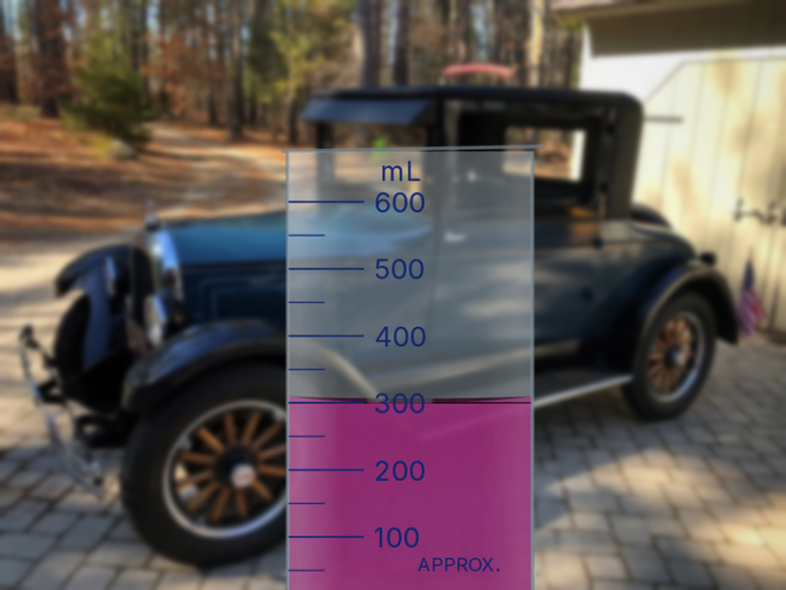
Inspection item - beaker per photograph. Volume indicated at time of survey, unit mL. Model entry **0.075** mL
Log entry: **300** mL
